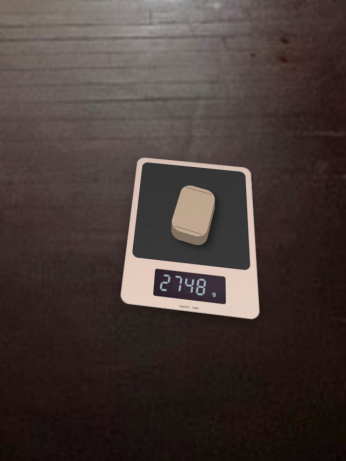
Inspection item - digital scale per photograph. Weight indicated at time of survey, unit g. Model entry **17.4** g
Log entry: **2748** g
